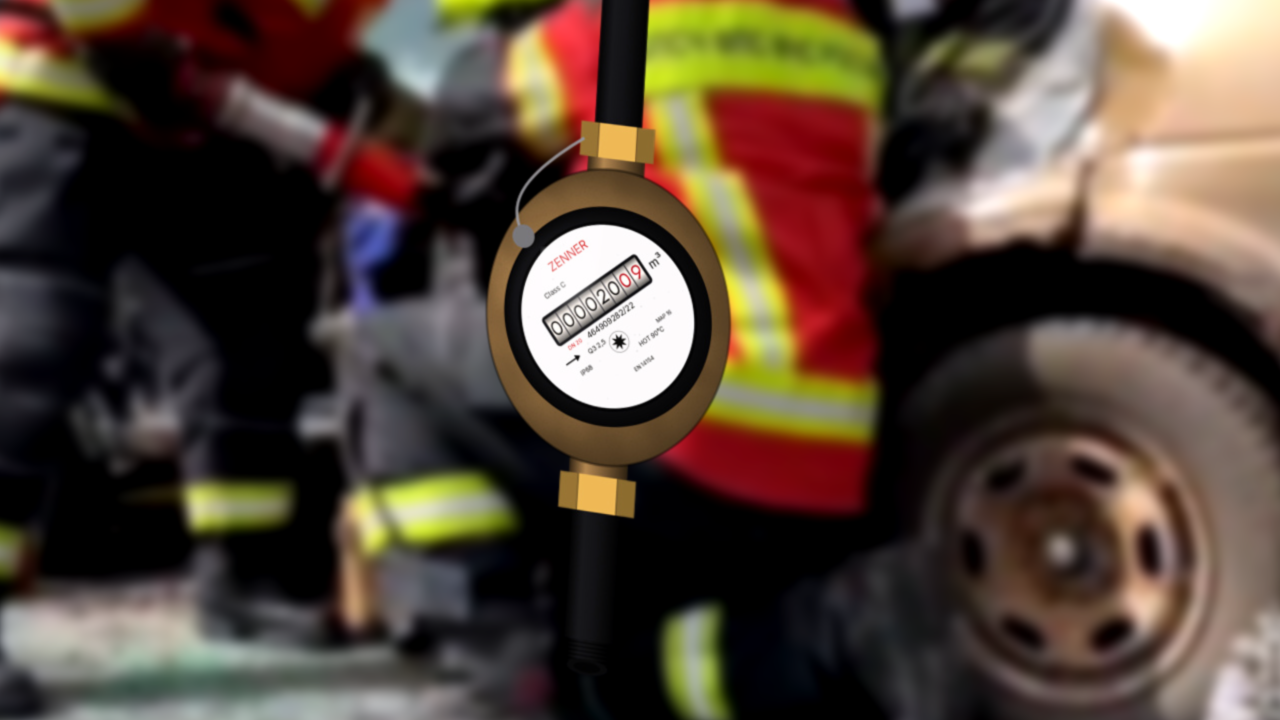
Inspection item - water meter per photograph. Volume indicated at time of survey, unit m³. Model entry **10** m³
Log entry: **20.09** m³
